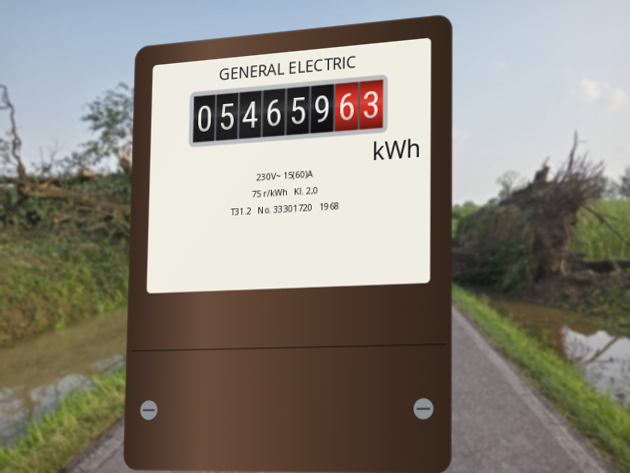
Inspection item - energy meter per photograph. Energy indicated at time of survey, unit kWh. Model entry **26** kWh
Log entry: **54659.63** kWh
